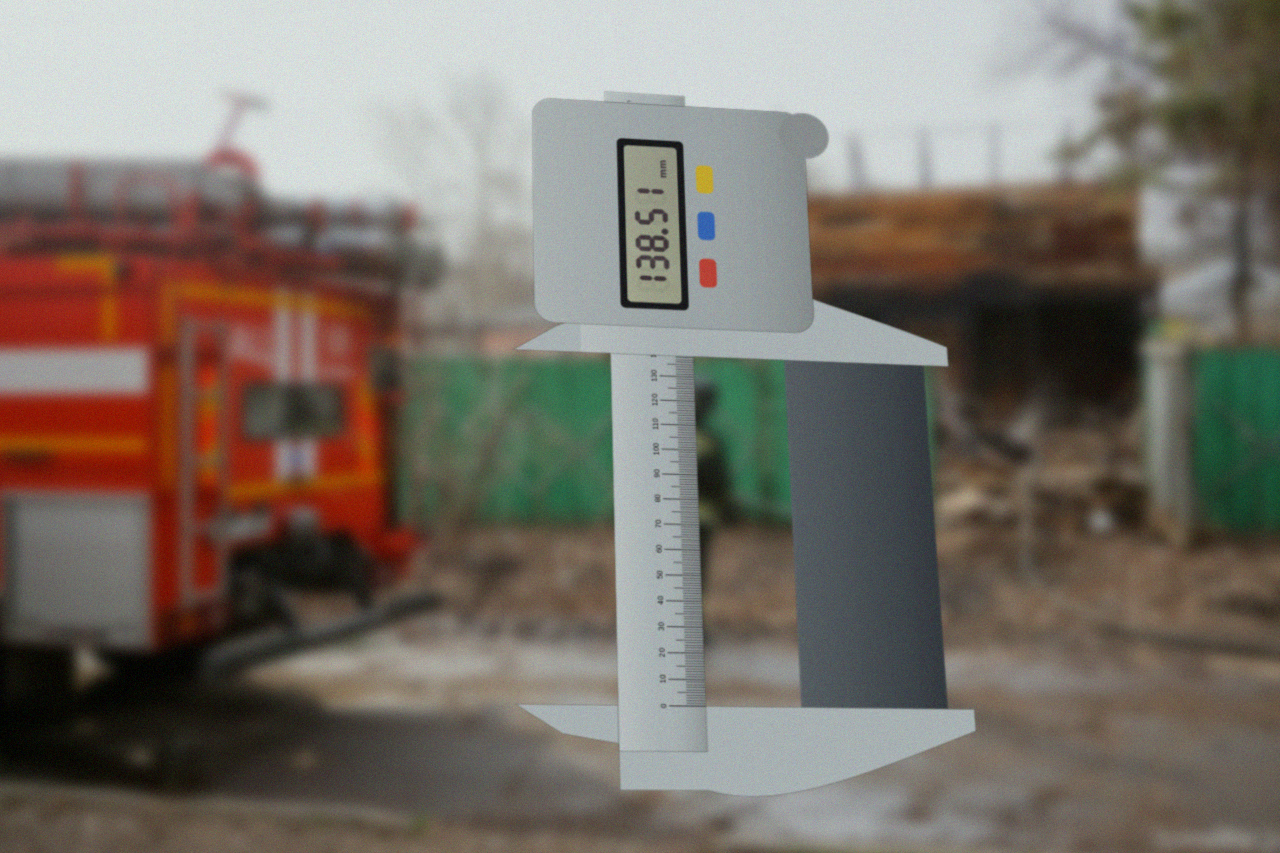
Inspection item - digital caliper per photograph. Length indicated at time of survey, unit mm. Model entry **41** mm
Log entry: **138.51** mm
